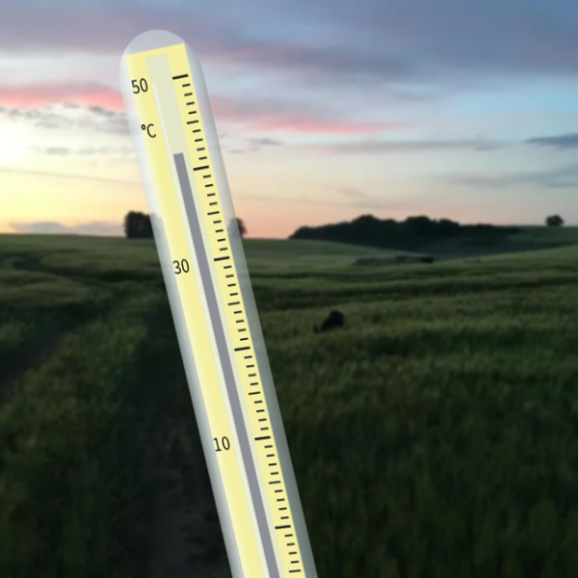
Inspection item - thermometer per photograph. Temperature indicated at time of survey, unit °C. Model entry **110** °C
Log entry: **42** °C
